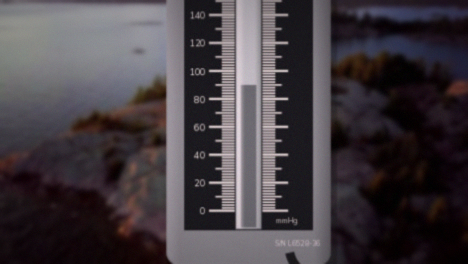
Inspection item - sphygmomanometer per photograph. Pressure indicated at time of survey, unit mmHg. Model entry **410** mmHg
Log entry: **90** mmHg
